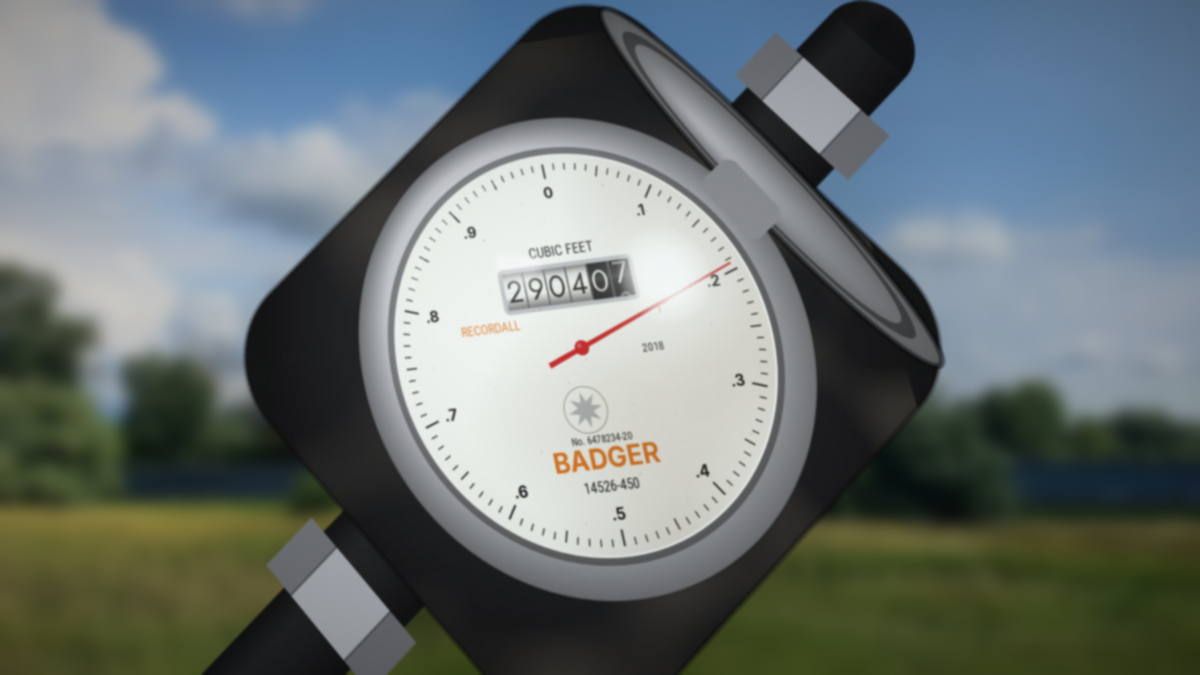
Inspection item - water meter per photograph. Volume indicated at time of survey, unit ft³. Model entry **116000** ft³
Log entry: **290407.19** ft³
